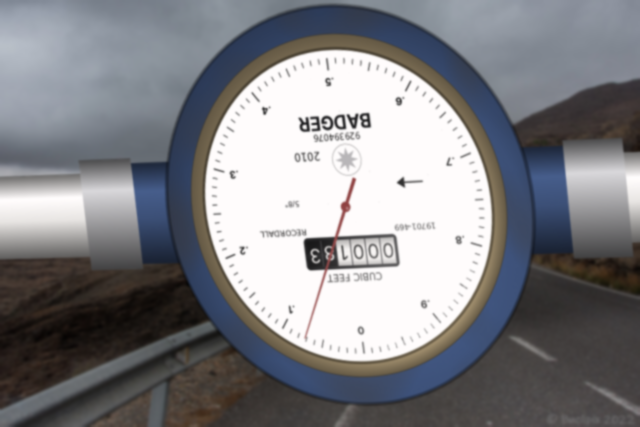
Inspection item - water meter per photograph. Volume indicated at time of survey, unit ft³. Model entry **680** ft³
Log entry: **183.07** ft³
